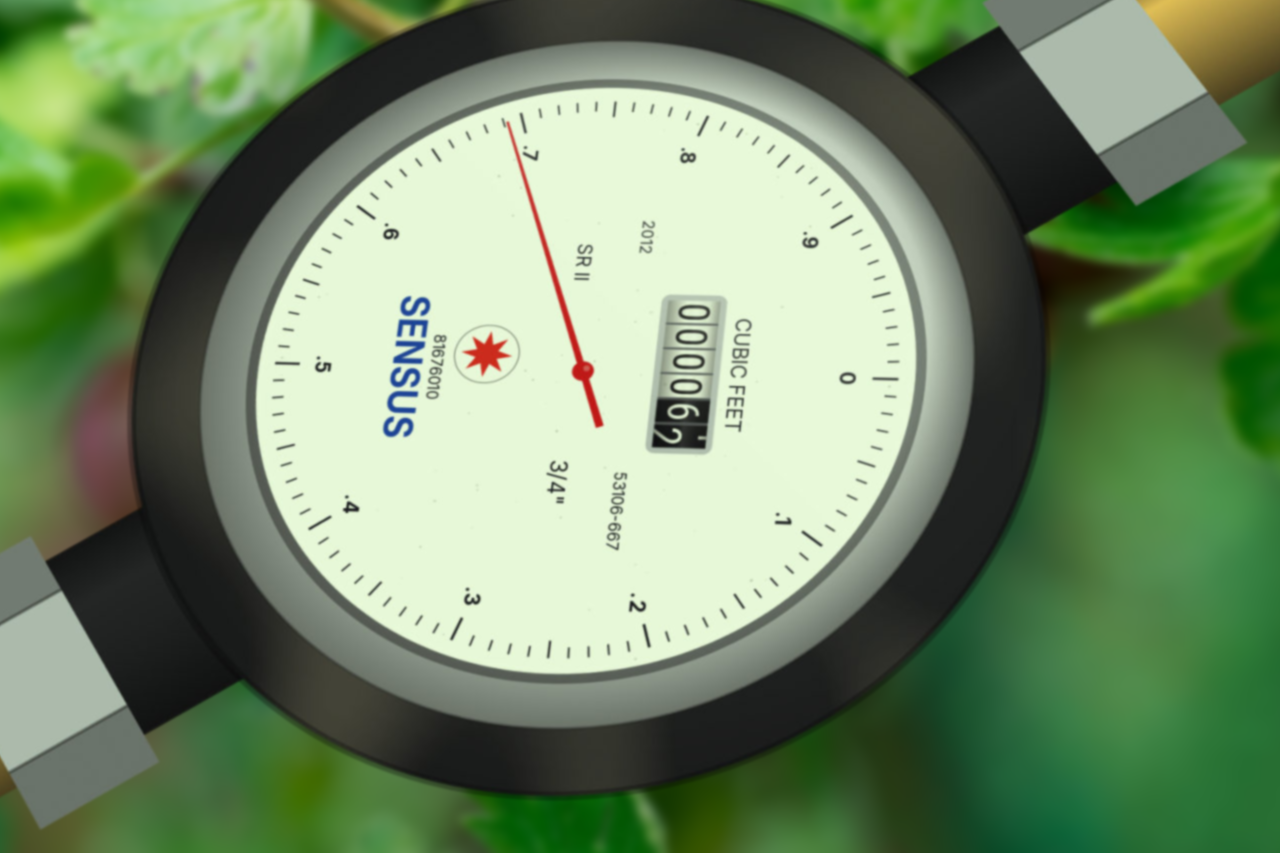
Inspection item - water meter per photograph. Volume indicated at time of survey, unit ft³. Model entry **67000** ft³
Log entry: **61.69** ft³
